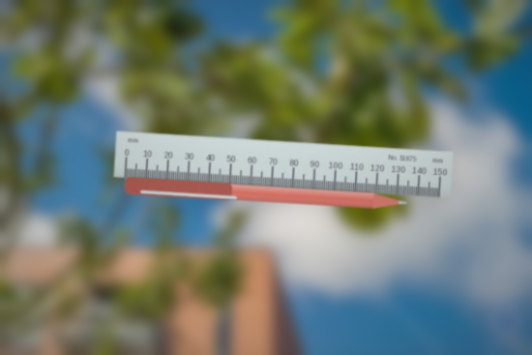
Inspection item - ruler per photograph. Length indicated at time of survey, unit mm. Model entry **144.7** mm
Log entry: **135** mm
